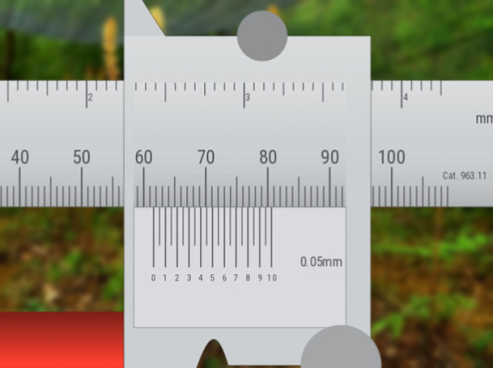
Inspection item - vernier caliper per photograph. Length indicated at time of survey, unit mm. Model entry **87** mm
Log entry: **61.6** mm
